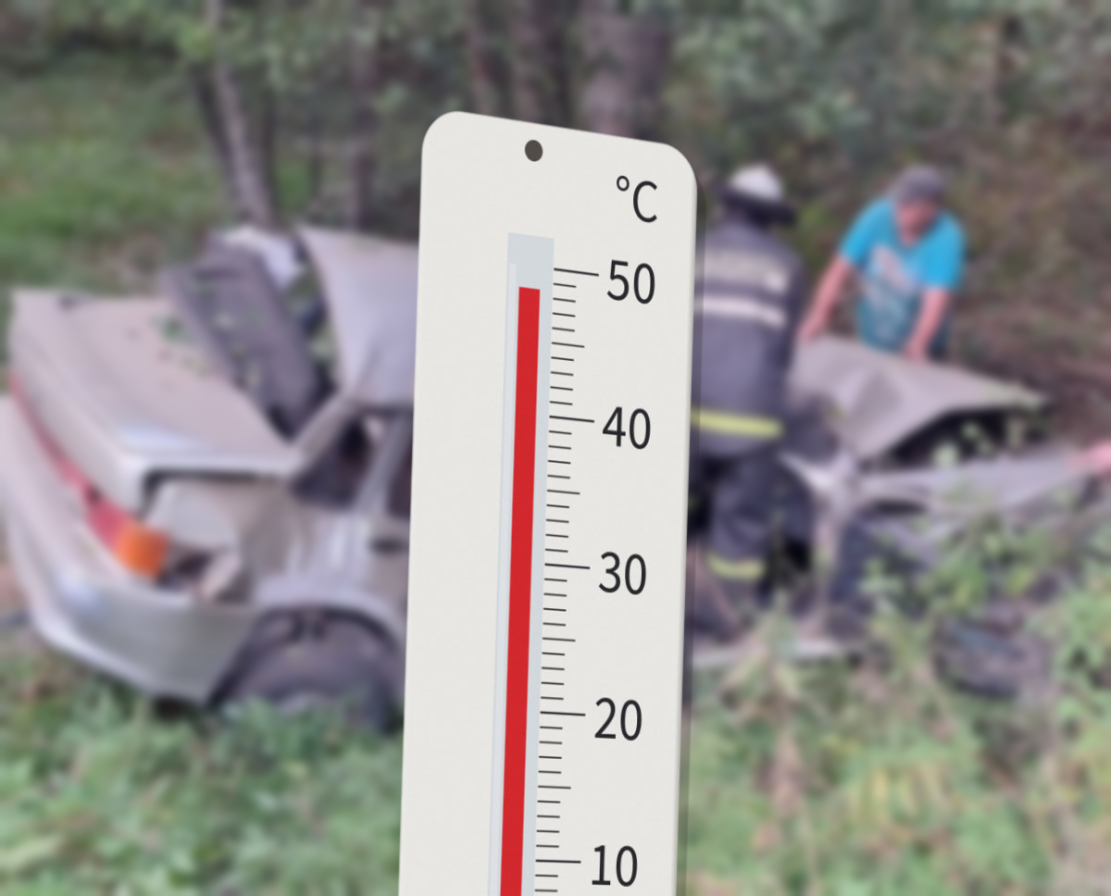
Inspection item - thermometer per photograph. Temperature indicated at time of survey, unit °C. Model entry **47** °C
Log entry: **48.5** °C
